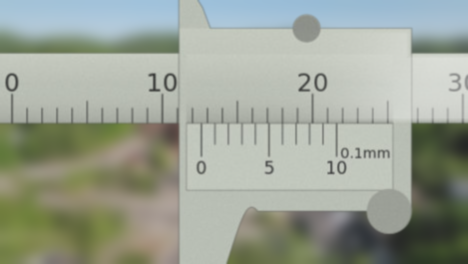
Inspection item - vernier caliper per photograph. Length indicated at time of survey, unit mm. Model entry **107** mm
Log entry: **12.6** mm
